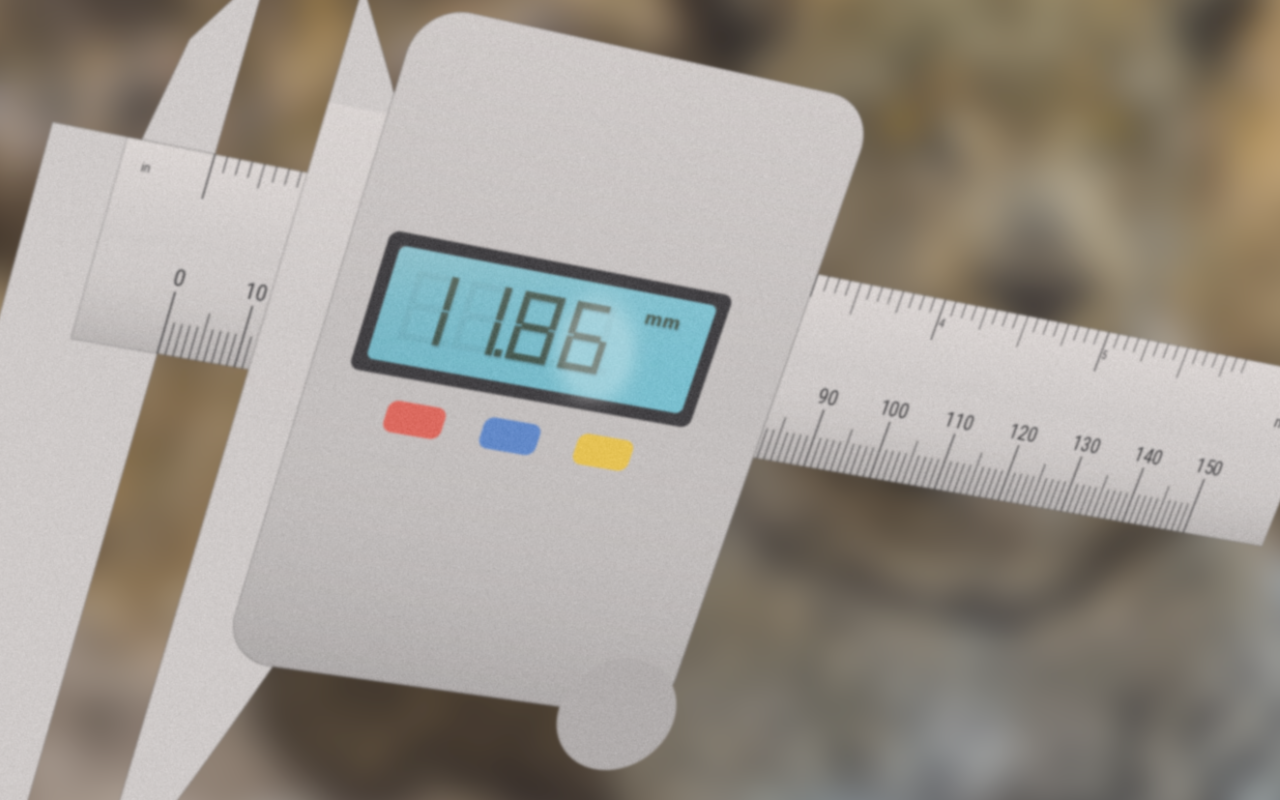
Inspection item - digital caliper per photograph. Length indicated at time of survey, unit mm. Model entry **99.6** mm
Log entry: **11.86** mm
